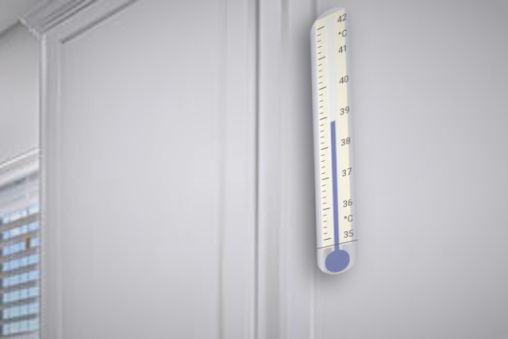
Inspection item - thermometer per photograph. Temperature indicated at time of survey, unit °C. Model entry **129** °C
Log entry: **38.8** °C
